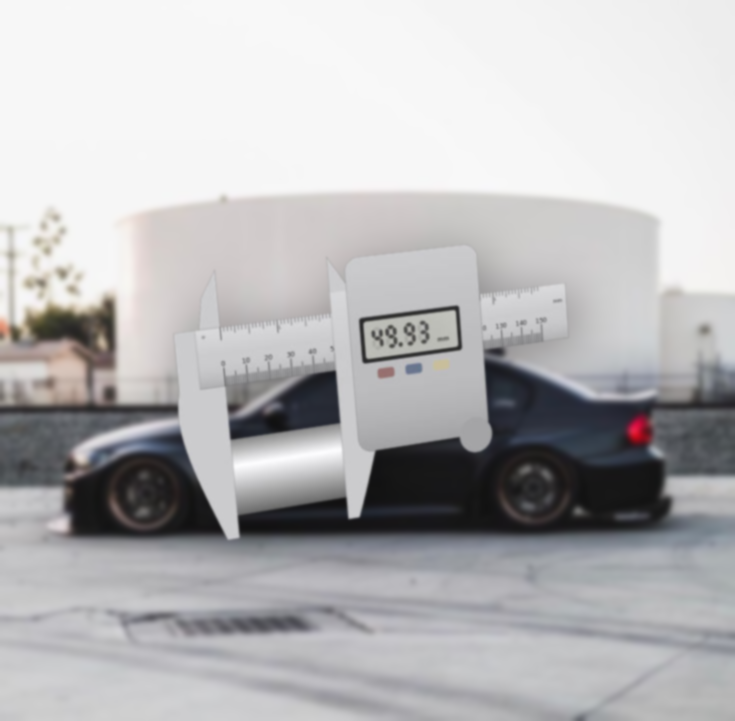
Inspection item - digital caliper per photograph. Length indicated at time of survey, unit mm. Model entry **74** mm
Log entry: **49.93** mm
